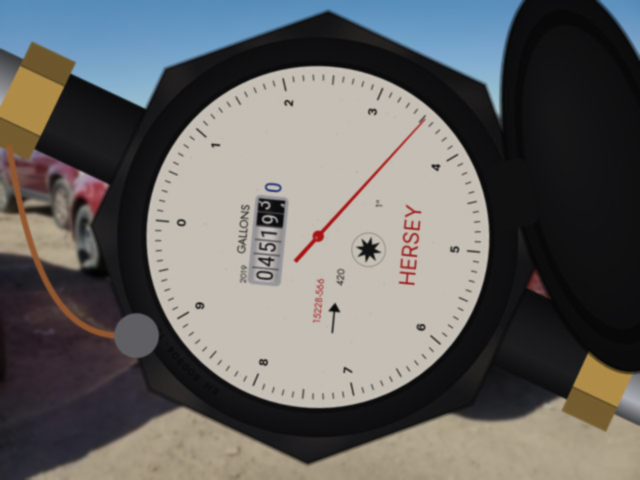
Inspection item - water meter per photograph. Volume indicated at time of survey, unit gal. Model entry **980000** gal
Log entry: **451933.5** gal
